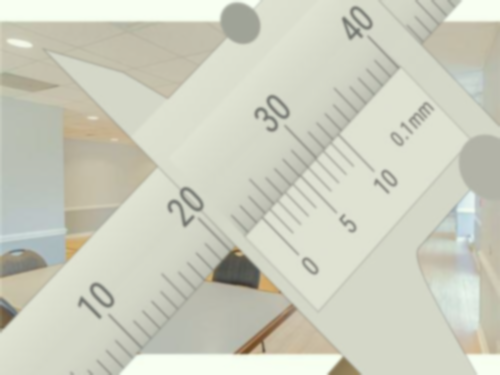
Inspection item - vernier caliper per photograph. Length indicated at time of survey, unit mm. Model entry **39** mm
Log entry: **23.6** mm
